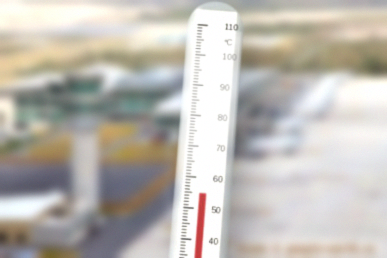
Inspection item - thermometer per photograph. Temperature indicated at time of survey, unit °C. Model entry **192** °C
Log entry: **55** °C
